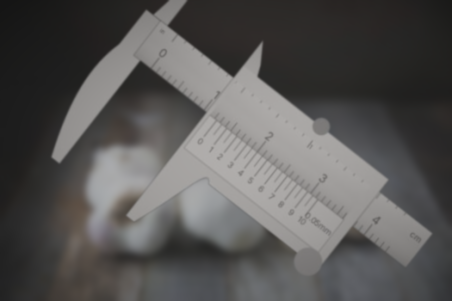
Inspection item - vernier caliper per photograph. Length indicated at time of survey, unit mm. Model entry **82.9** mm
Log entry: **12.4** mm
